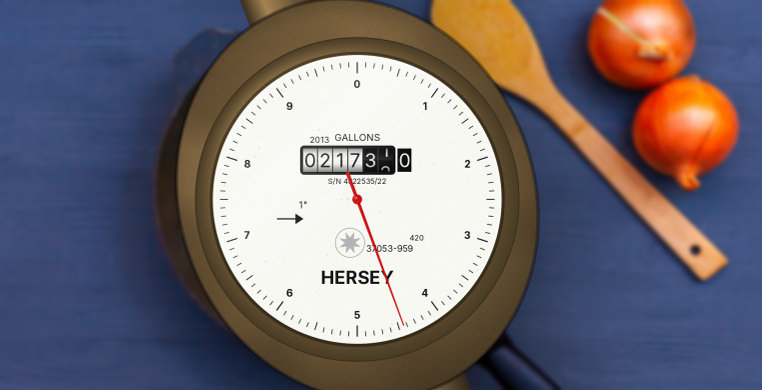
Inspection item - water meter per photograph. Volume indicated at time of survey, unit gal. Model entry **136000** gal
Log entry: **217314.4** gal
